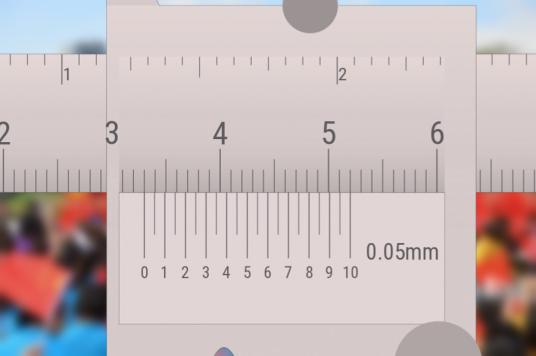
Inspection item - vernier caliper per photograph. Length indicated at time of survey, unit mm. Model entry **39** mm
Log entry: **33.0** mm
